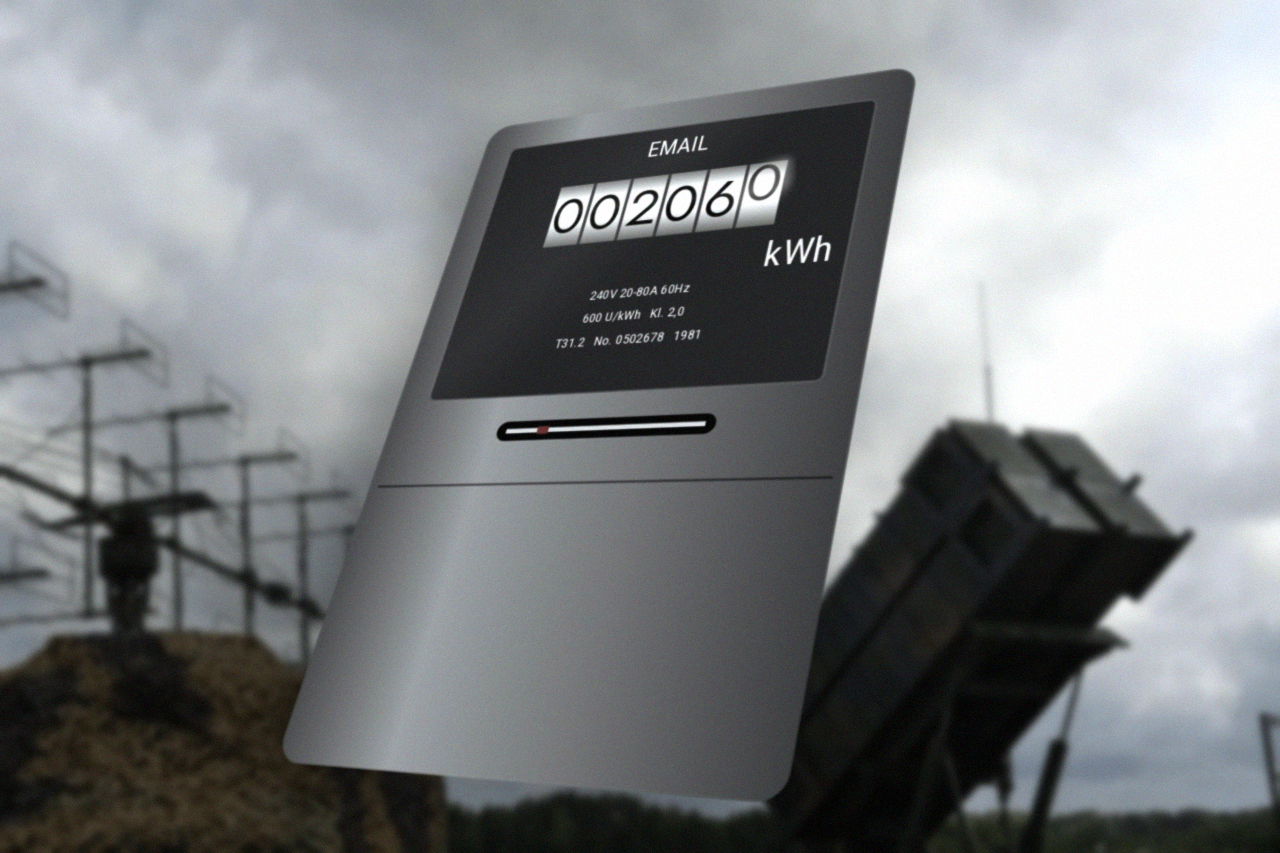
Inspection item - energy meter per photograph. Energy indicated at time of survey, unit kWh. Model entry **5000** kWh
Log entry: **2060** kWh
